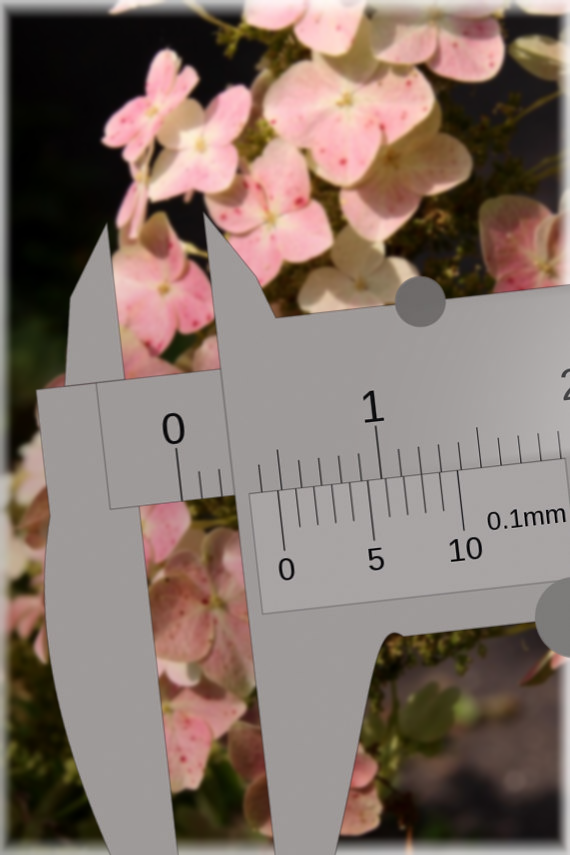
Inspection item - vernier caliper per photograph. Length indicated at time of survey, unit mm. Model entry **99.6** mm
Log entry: **4.8** mm
